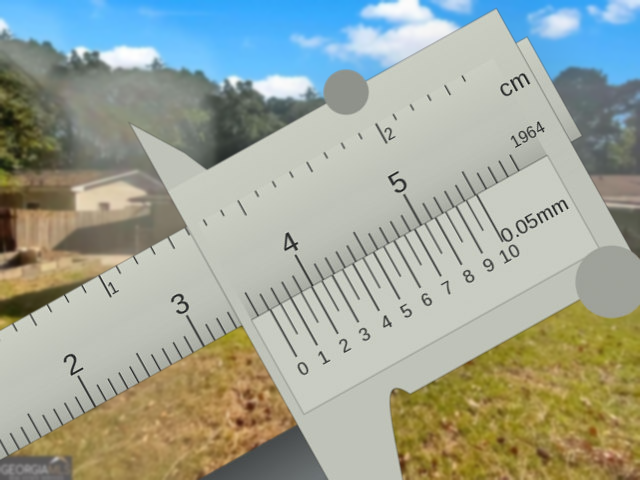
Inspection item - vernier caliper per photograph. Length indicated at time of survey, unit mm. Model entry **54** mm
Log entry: **36.1** mm
